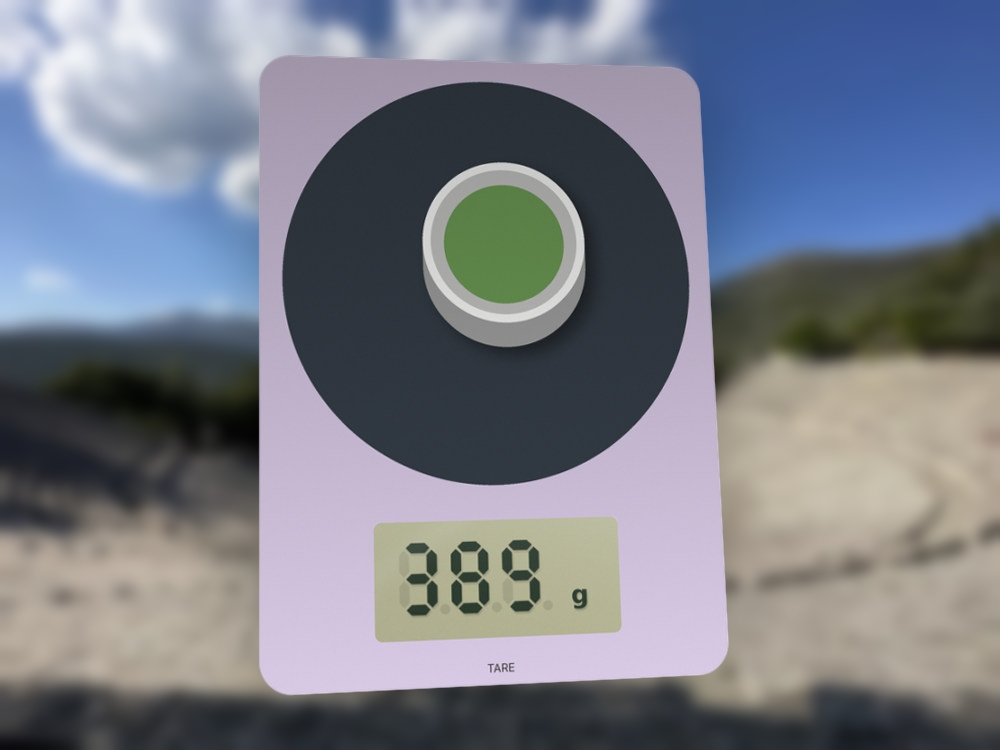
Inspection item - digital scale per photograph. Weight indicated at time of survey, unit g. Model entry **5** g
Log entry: **389** g
